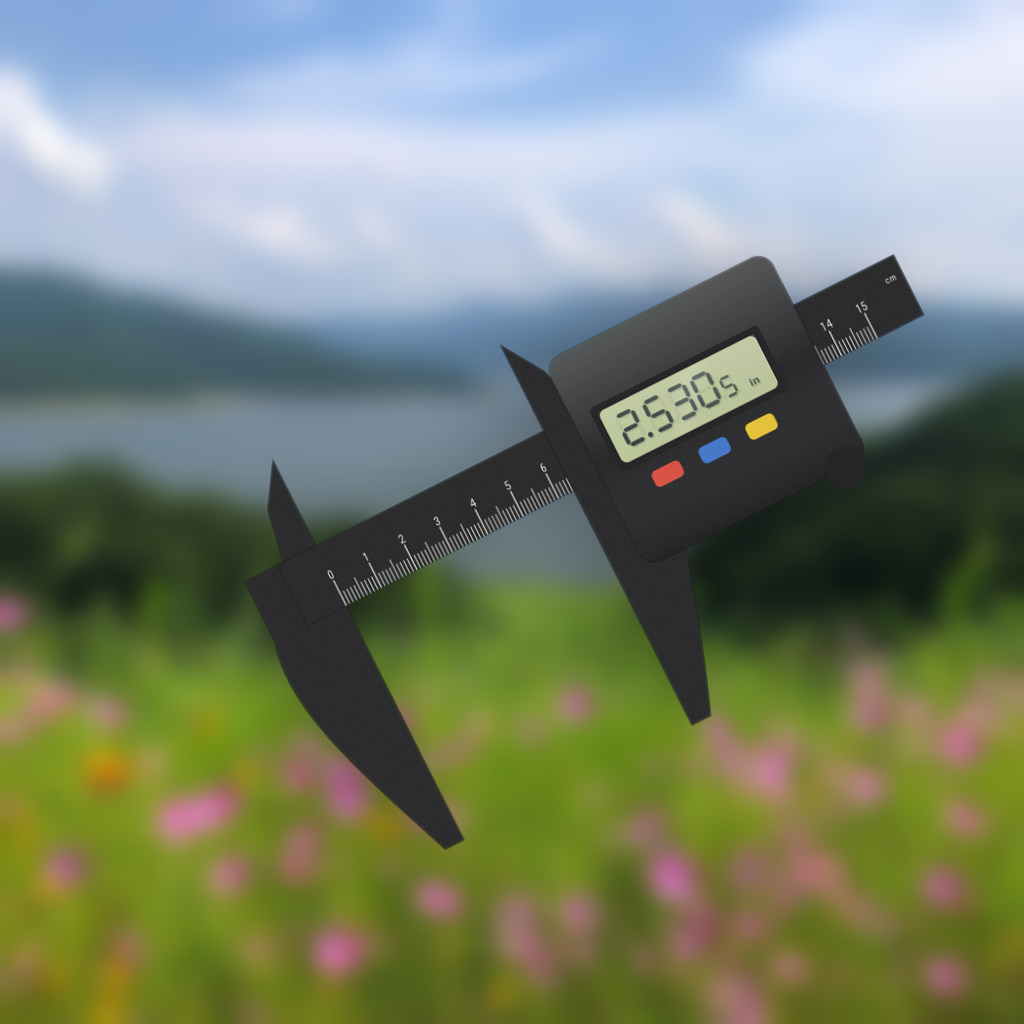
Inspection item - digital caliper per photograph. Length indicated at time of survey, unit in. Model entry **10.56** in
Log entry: **2.5305** in
